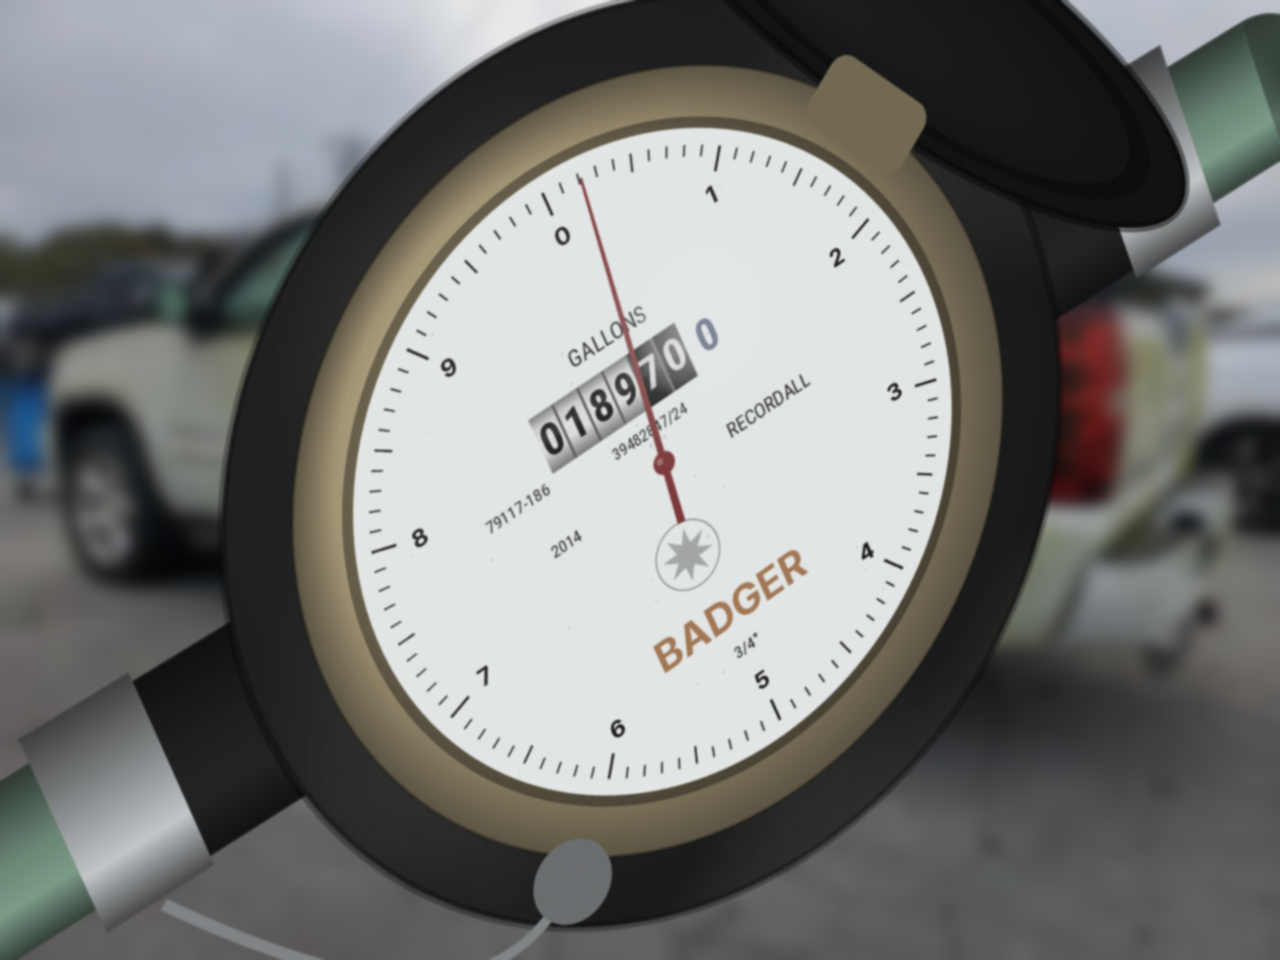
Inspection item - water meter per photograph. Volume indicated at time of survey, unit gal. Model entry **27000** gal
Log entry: **189700.2** gal
